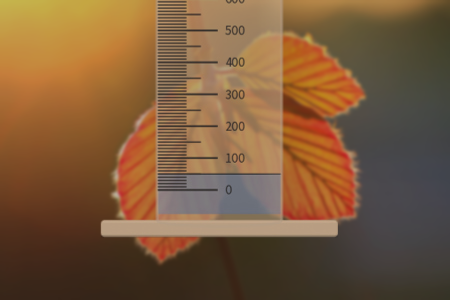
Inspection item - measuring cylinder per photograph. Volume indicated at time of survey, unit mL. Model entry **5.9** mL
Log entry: **50** mL
